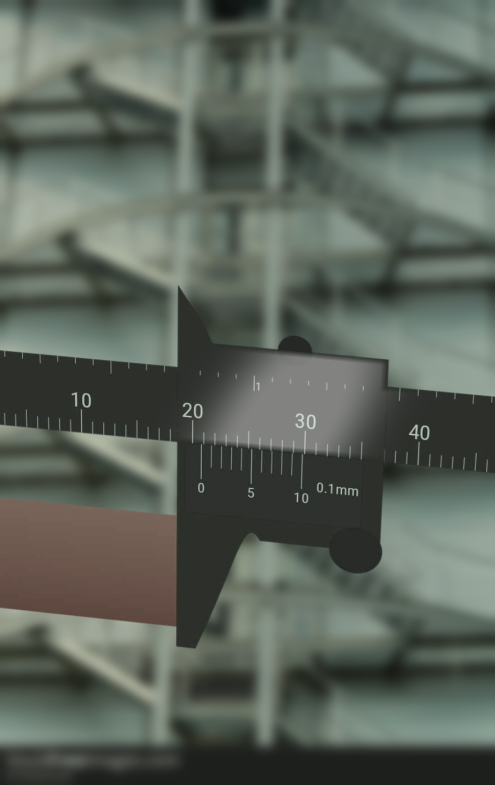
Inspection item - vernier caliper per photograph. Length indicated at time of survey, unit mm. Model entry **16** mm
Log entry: **20.8** mm
